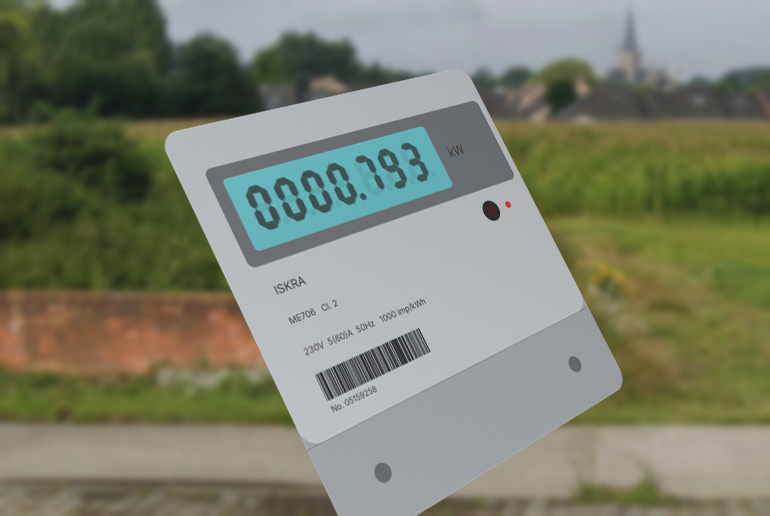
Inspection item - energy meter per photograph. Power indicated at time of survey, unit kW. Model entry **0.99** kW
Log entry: **0.793** kW
